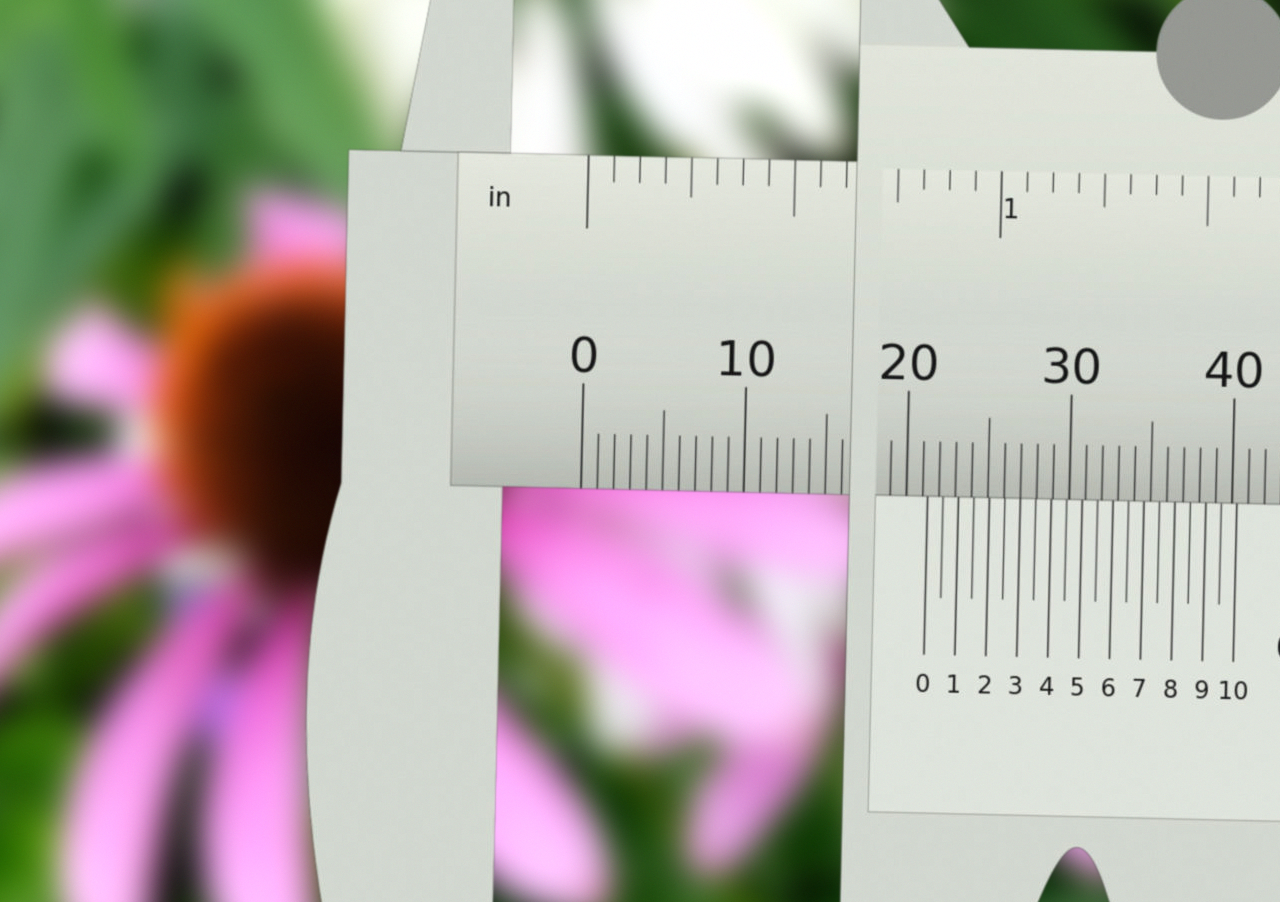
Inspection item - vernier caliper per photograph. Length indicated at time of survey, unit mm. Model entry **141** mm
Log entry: **21.3** mm
